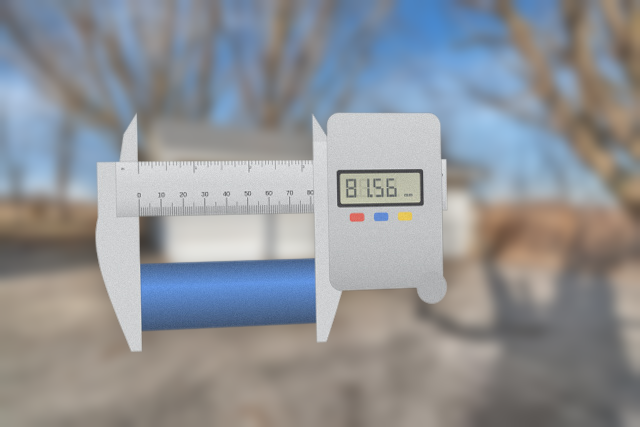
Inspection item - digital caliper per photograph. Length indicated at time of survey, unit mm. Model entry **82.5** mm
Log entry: **81.56** mm
